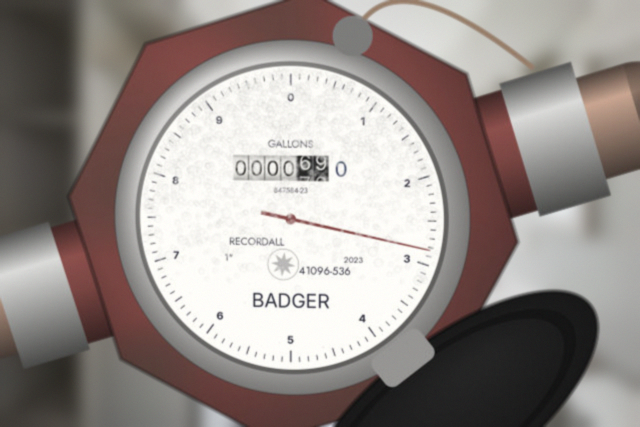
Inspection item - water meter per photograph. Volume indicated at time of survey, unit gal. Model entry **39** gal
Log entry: **692.8** gal
